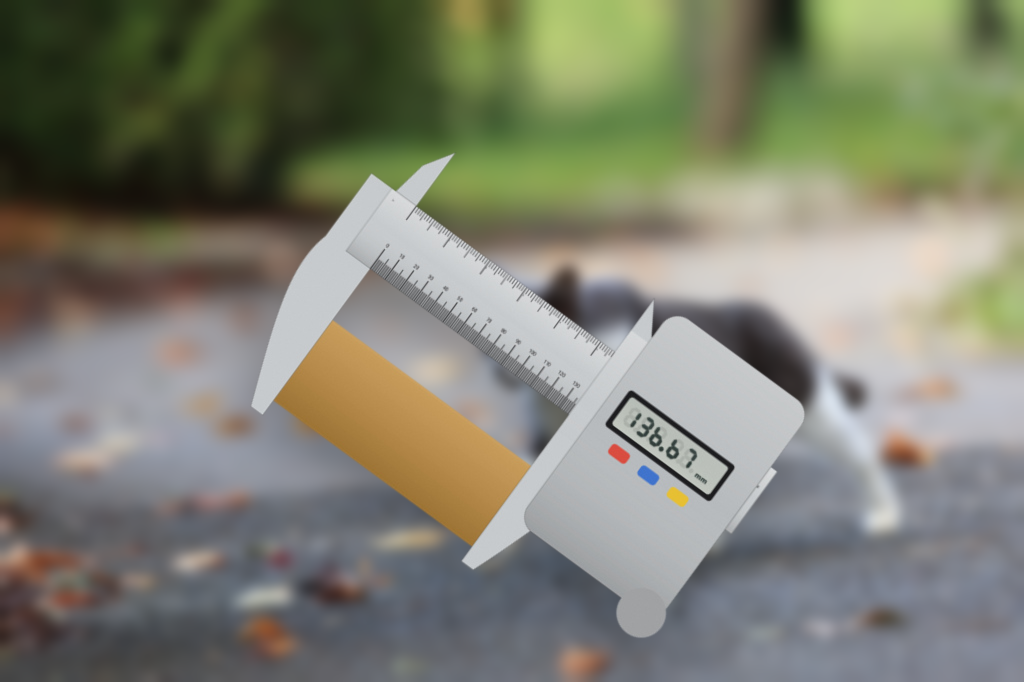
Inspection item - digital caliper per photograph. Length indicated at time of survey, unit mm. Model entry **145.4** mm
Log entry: **136.67** mm
